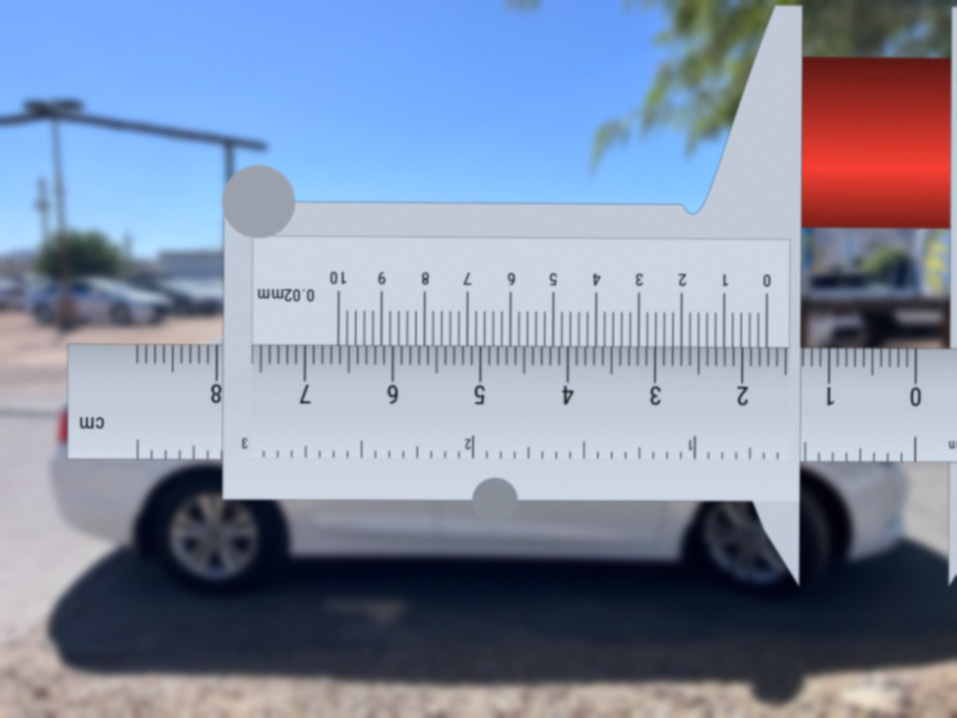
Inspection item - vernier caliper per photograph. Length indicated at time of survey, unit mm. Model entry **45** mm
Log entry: **17.2** mm
